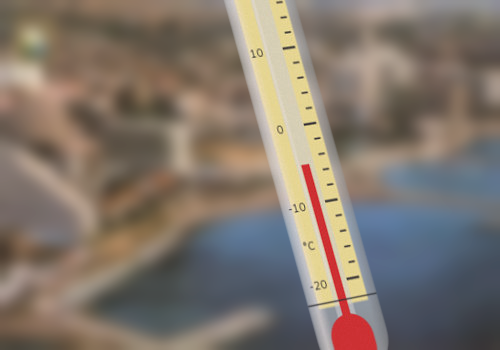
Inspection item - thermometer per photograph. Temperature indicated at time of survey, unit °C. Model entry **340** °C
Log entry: **-5** °C
